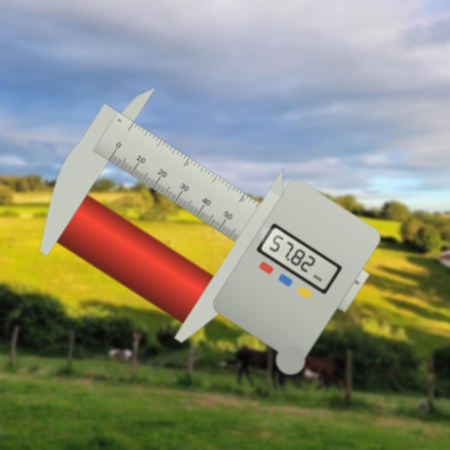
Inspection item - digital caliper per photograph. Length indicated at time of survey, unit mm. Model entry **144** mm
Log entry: **57.82** mm
